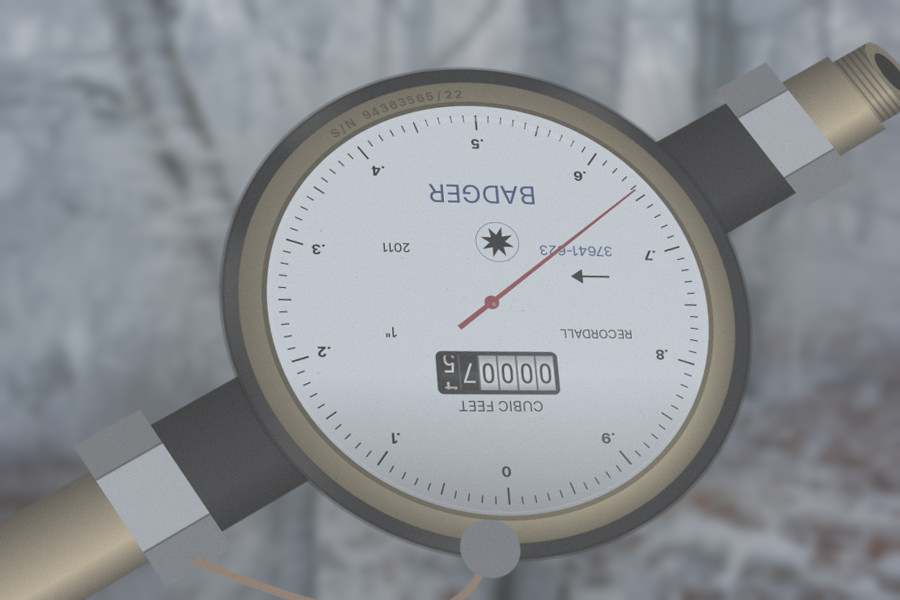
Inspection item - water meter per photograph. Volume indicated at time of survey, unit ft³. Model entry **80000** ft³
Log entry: **74.64** ft³
